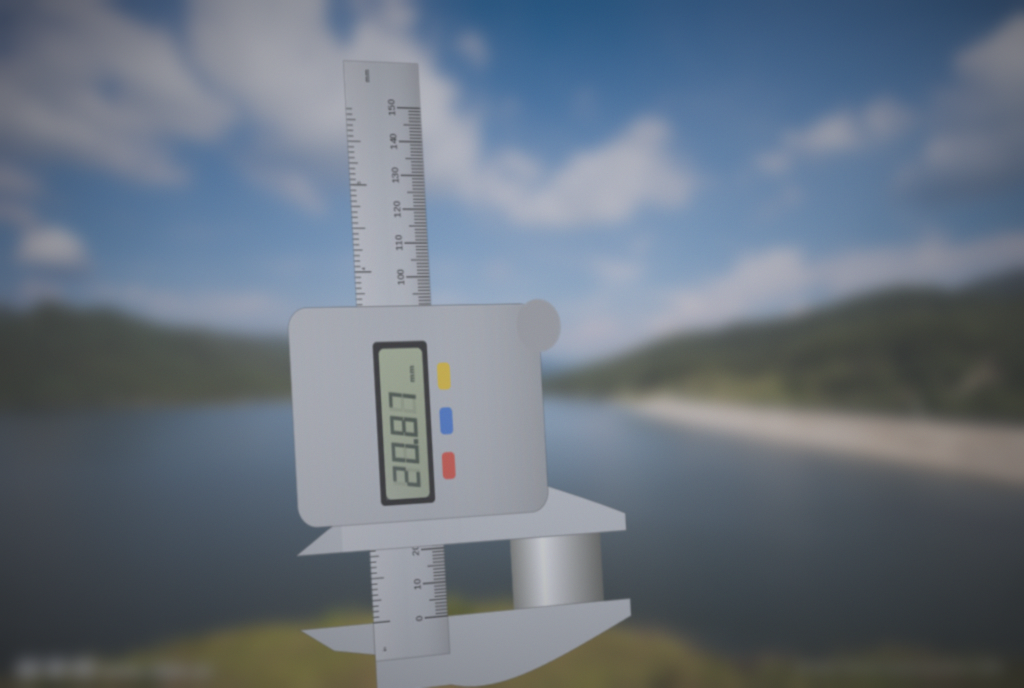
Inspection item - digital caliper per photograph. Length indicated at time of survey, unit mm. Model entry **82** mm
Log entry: **20.87** mm
